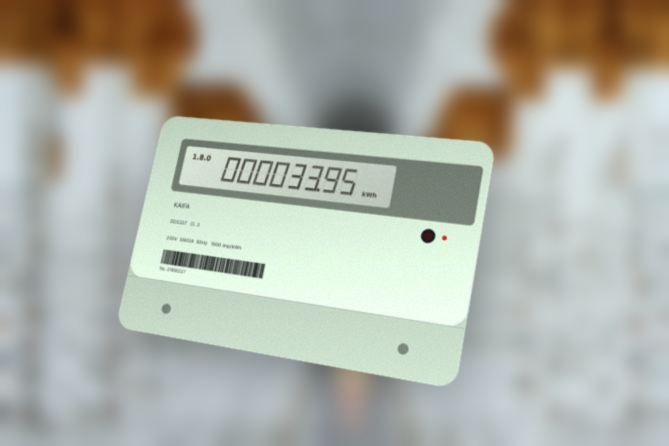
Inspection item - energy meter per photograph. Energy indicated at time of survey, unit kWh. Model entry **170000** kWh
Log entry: **33.95** kWh
